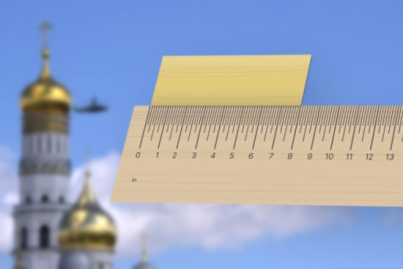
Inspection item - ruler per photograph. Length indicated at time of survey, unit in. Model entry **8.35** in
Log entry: **8** in
